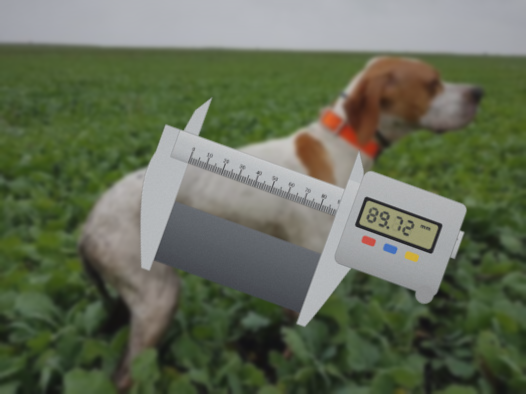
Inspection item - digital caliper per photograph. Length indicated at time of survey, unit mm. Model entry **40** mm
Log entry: **89.72** mm
